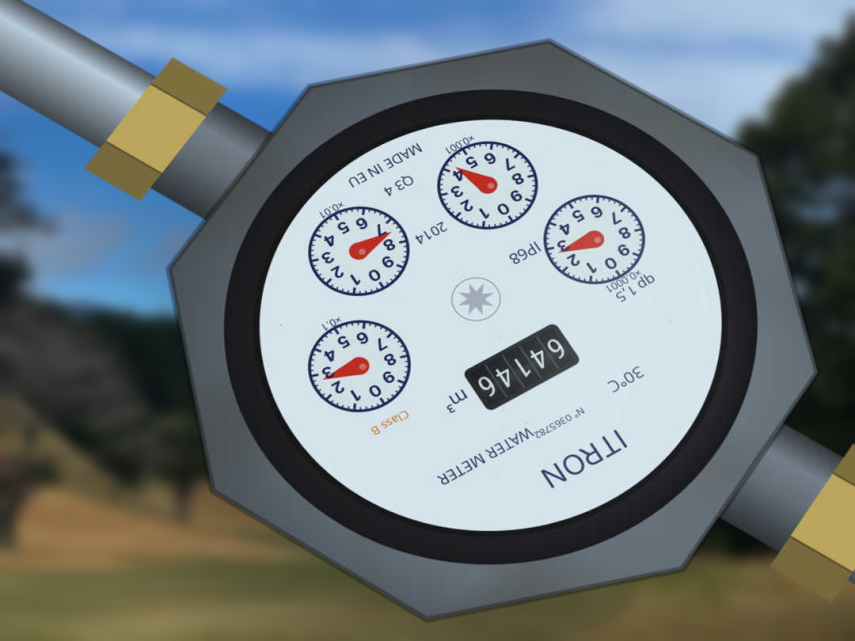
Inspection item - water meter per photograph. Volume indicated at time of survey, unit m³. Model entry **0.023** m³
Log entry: **64146.2742** m³
